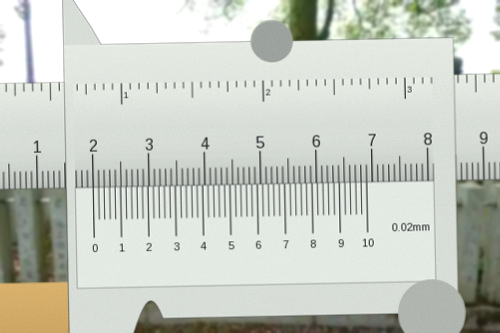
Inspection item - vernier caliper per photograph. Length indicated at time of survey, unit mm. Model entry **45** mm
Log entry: **20.0** mm
